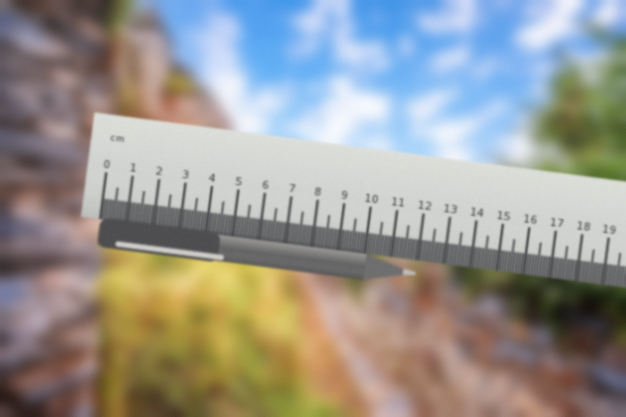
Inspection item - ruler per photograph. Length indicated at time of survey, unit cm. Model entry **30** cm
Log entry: **12** cm
